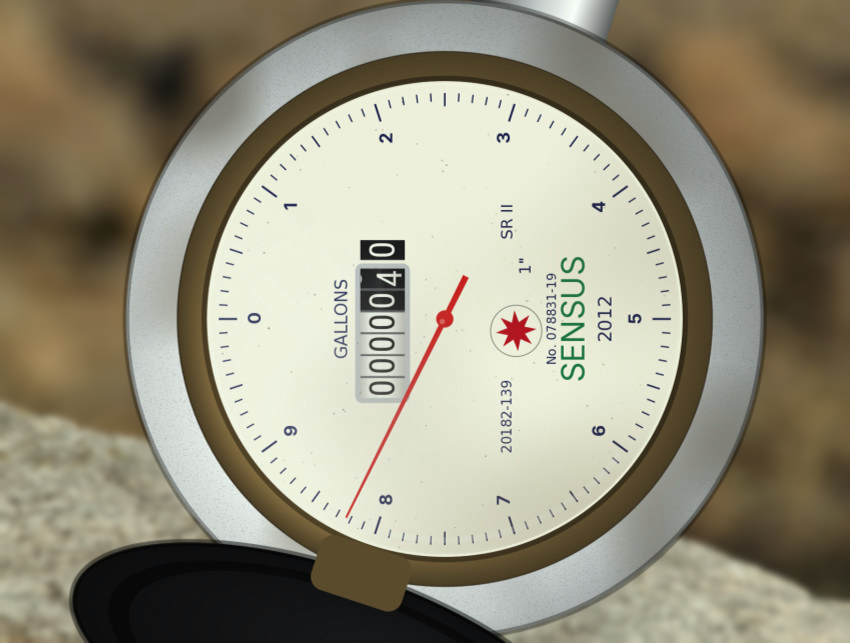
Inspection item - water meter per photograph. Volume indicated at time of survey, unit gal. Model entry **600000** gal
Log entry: **38.2** gal
